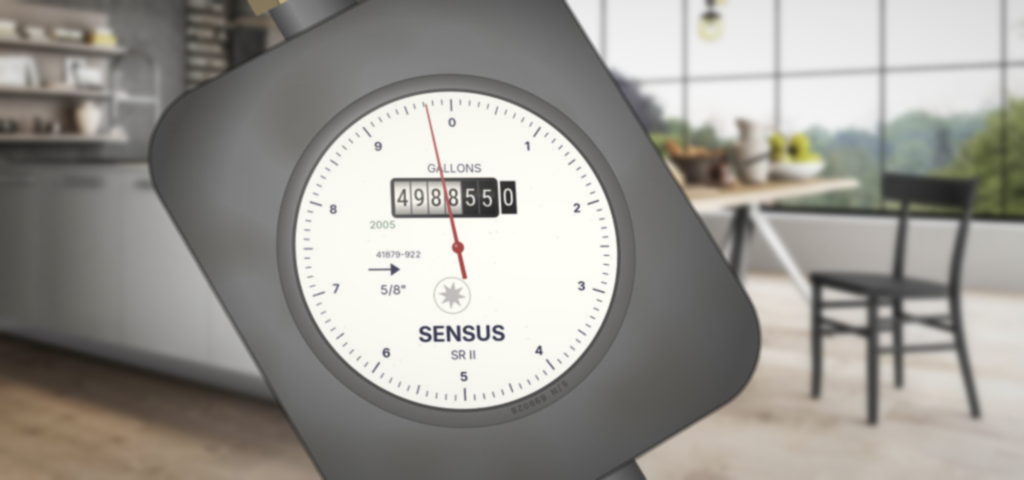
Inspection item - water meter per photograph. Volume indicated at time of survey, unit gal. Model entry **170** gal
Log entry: **4988549.7** gal
